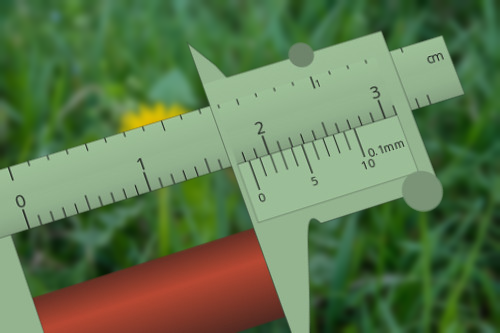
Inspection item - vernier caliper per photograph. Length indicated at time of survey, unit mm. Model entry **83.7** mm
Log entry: **18.3** mm
